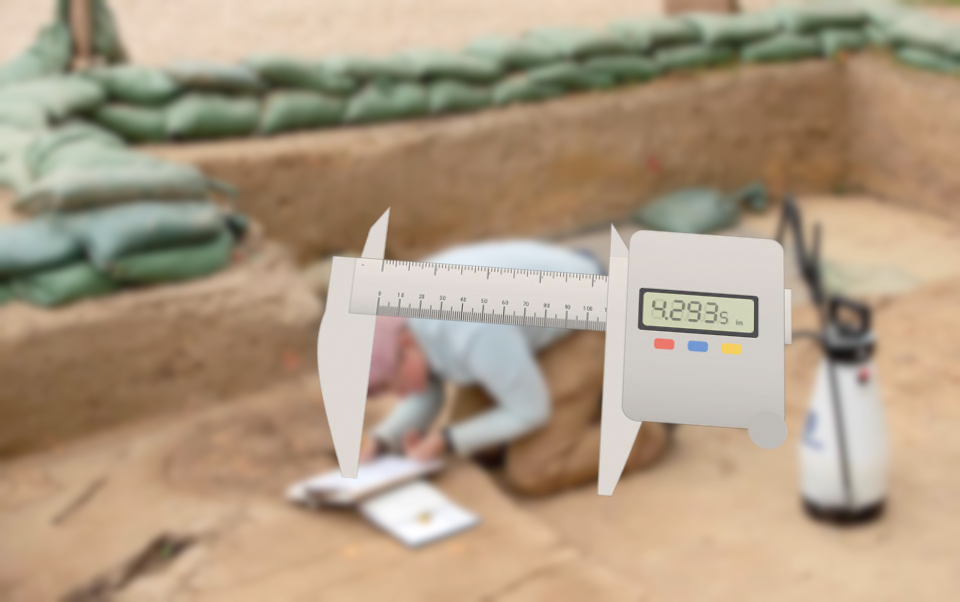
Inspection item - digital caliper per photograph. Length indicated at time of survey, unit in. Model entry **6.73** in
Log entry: **4.2935** in
